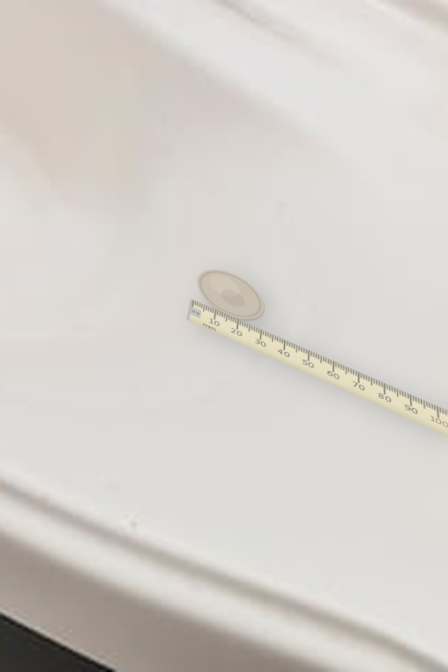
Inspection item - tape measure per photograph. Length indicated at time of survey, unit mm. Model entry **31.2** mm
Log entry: **30** mm
